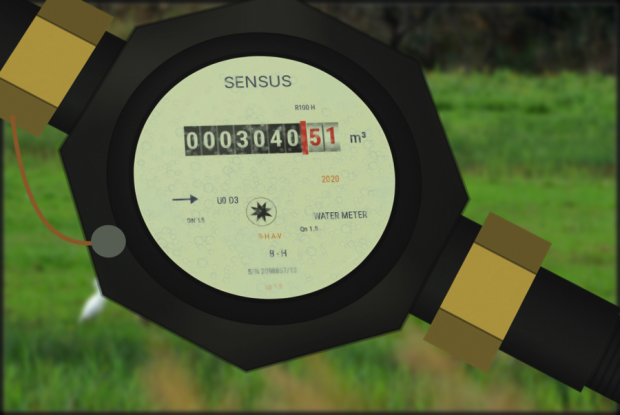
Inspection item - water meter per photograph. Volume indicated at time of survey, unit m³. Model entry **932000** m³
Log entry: **3040.51** m³
